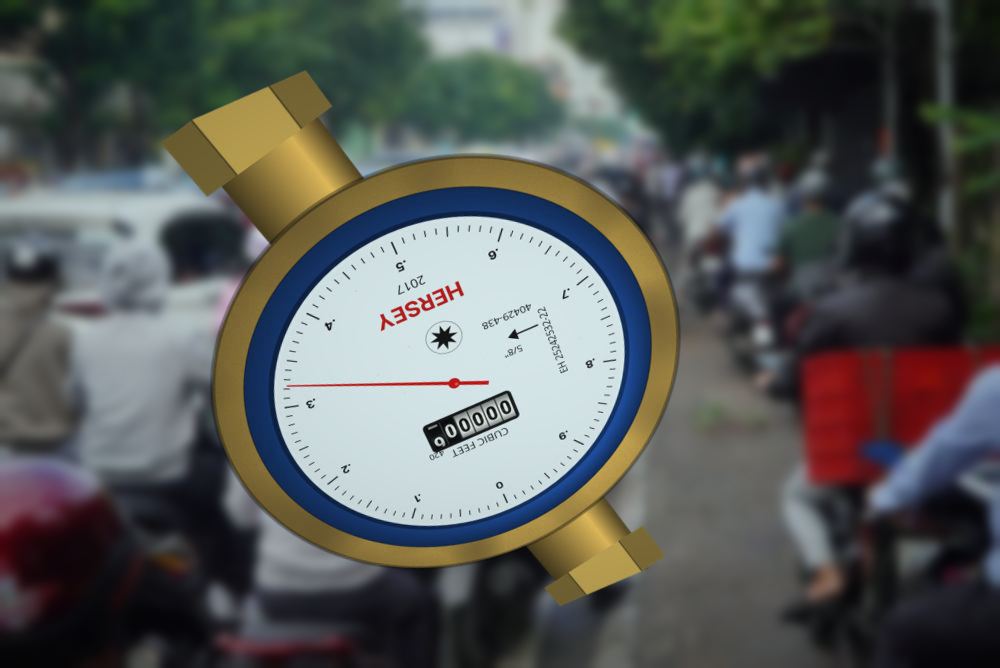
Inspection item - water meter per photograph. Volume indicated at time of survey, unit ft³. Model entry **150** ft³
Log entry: **6.32** ft³
